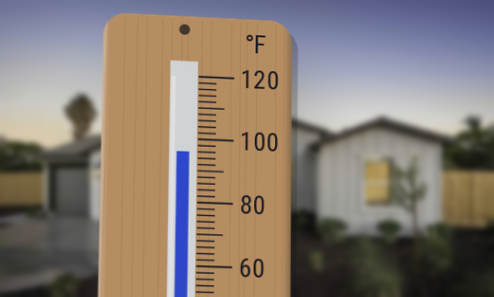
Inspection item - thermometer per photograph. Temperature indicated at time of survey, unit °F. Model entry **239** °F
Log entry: **96** °F
